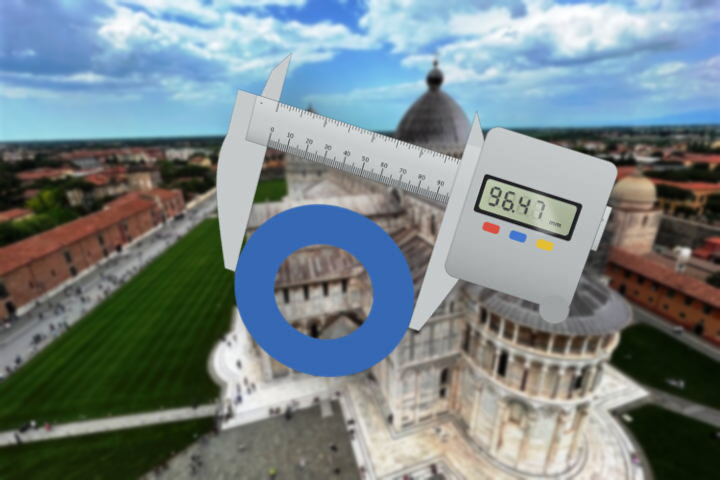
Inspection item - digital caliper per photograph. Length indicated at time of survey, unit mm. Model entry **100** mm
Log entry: **96.47** mm
